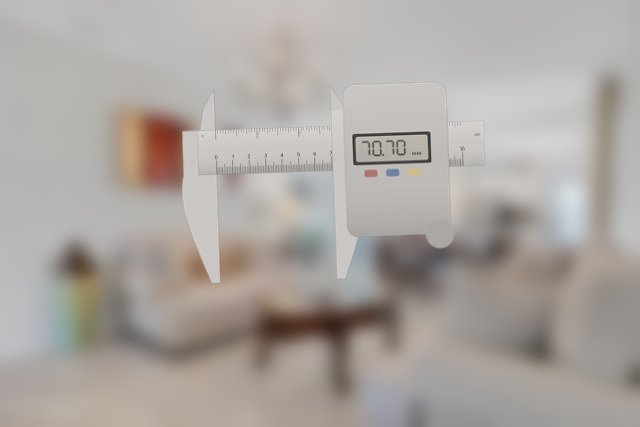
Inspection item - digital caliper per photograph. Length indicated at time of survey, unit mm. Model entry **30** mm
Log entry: **70.70** mm
